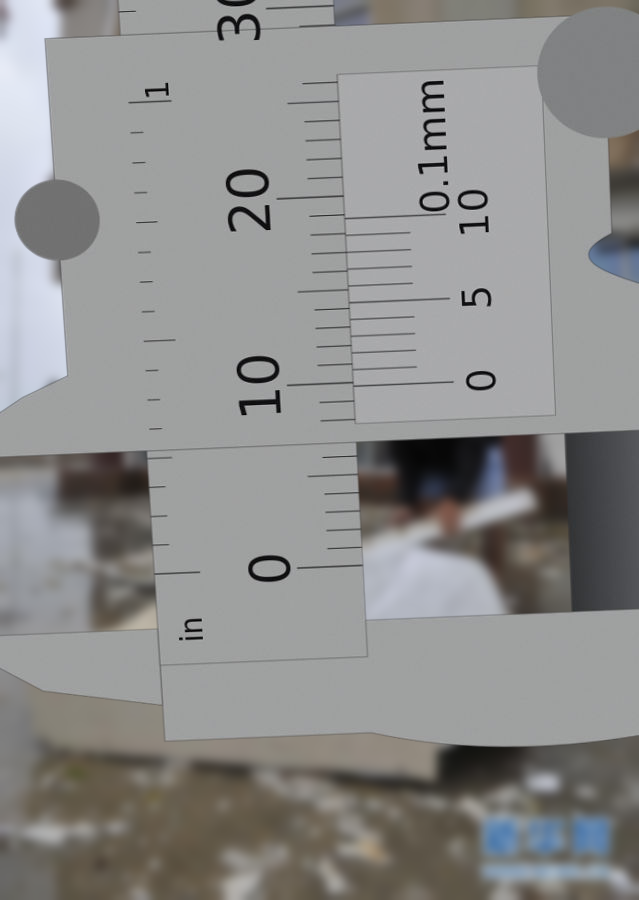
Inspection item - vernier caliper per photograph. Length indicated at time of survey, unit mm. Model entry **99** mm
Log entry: **9.8** mm
